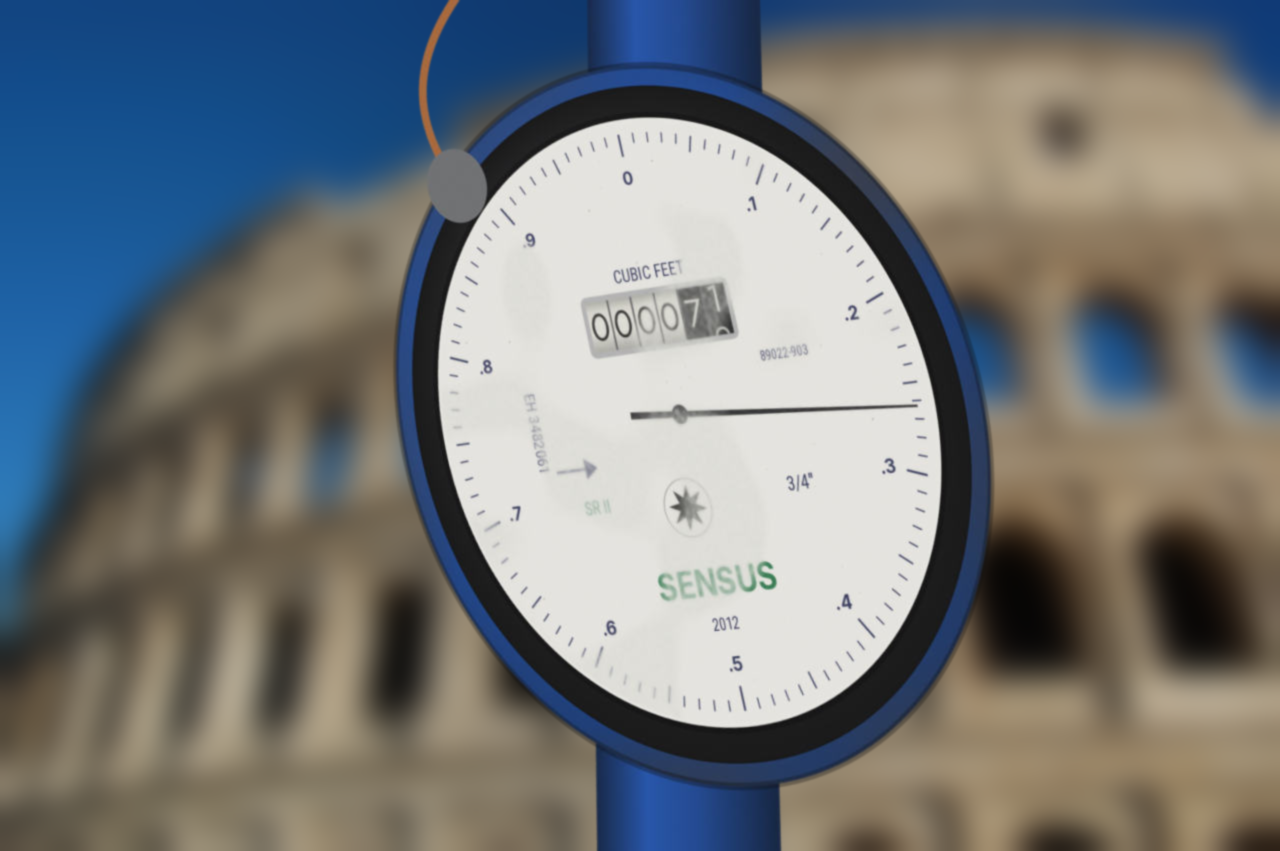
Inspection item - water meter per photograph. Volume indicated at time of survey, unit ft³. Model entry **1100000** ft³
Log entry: **71.26** ft³
